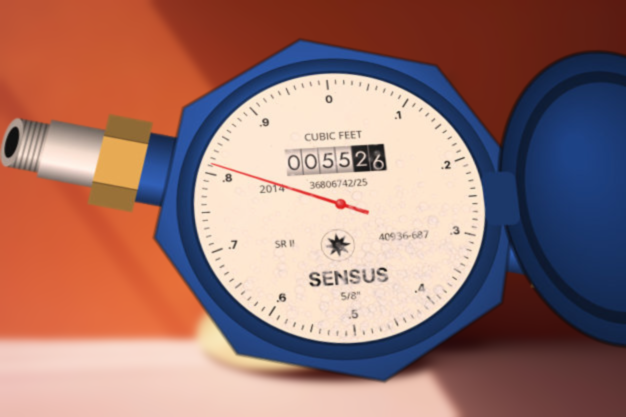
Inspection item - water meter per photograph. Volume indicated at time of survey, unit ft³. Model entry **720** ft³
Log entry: **5525.81** ft³
